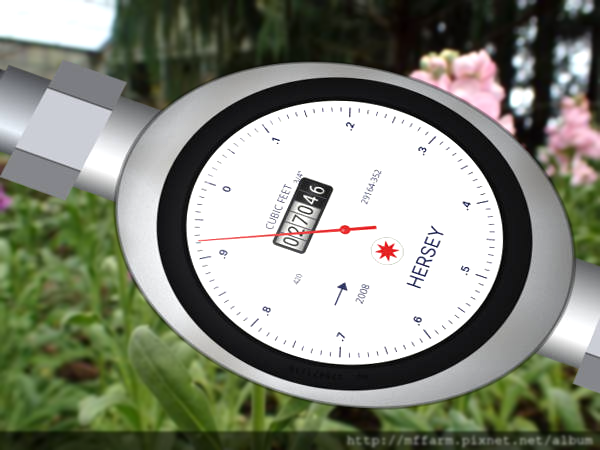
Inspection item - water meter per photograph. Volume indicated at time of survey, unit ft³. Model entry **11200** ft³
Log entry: **27045.92** ft³
